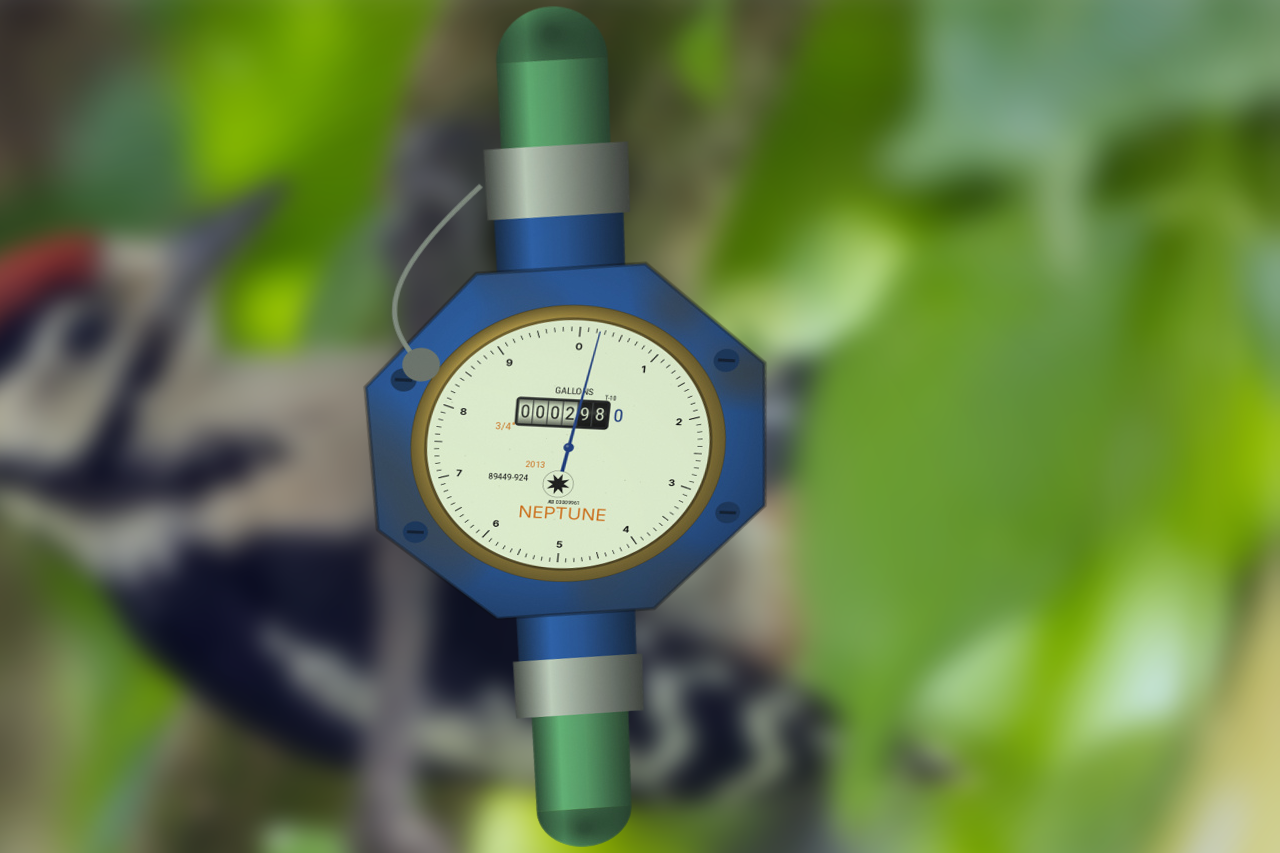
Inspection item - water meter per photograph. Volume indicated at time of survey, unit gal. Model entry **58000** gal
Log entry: **2980.2** gal
